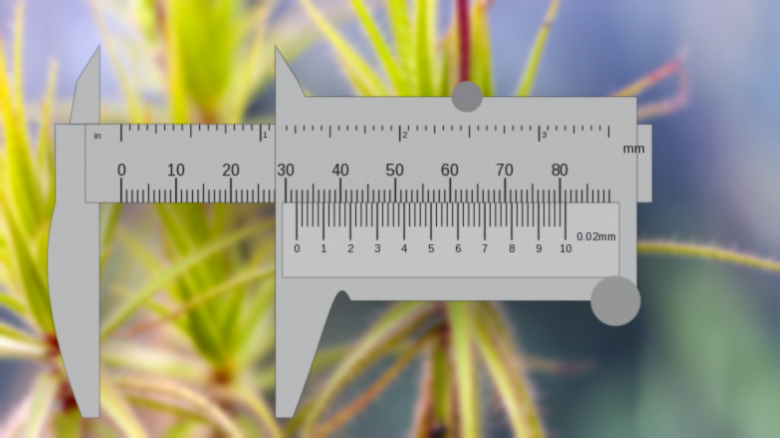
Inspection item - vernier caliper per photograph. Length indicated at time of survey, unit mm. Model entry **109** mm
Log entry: **32.0** mm
